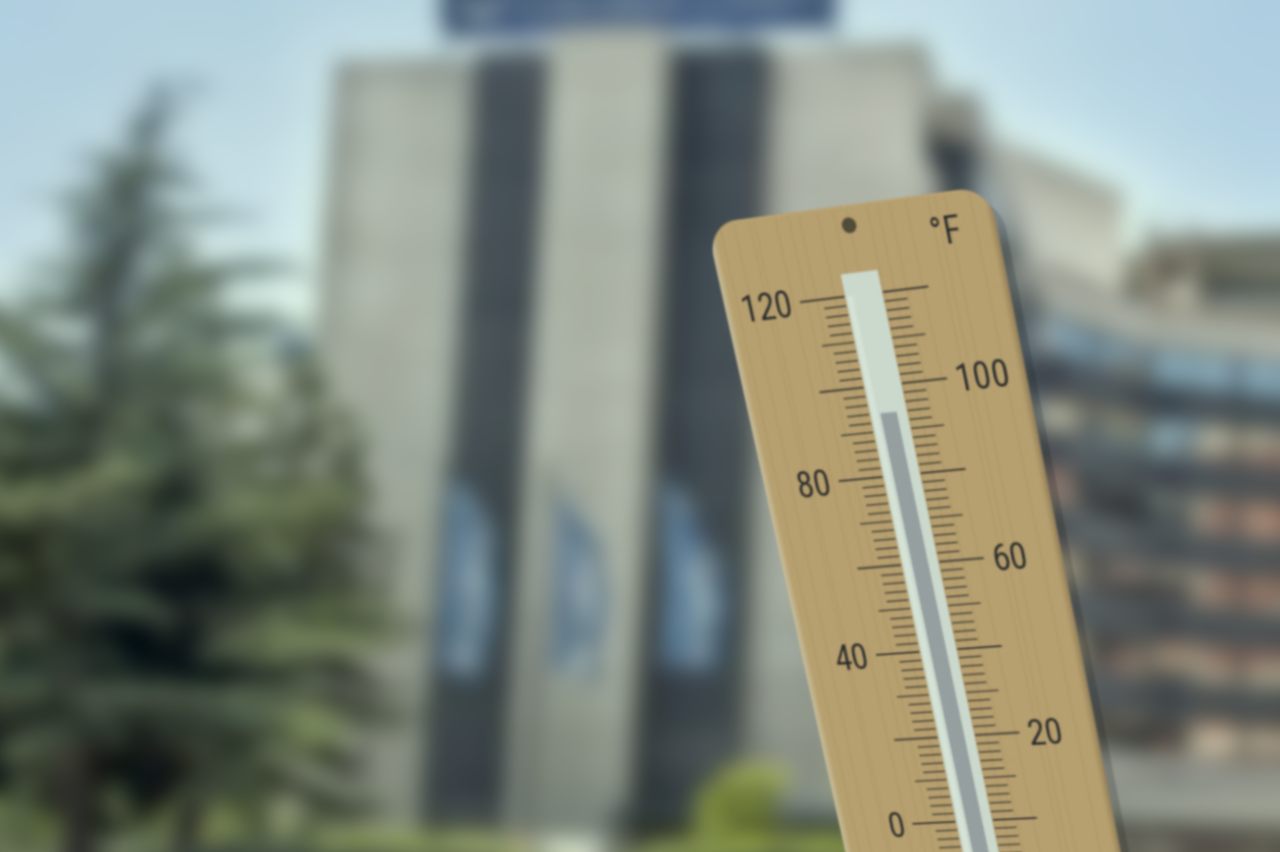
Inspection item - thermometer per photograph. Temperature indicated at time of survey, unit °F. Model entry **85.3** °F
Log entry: **94** °F
